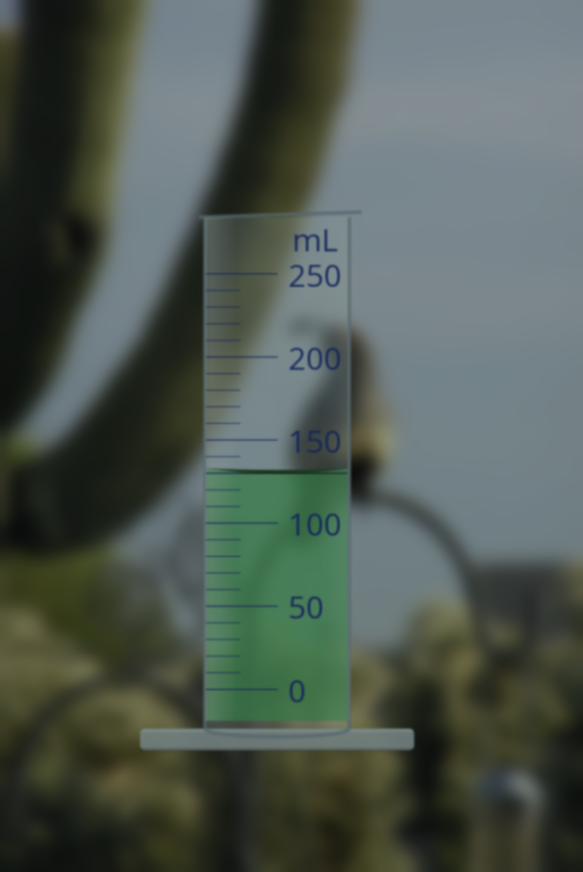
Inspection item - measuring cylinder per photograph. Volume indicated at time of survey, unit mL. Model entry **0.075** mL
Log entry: **130** mL
